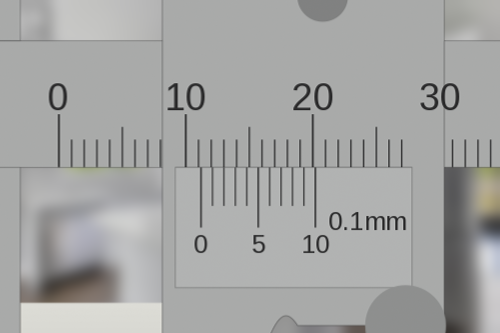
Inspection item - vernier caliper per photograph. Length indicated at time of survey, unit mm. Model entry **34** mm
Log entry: **11.2** mm
